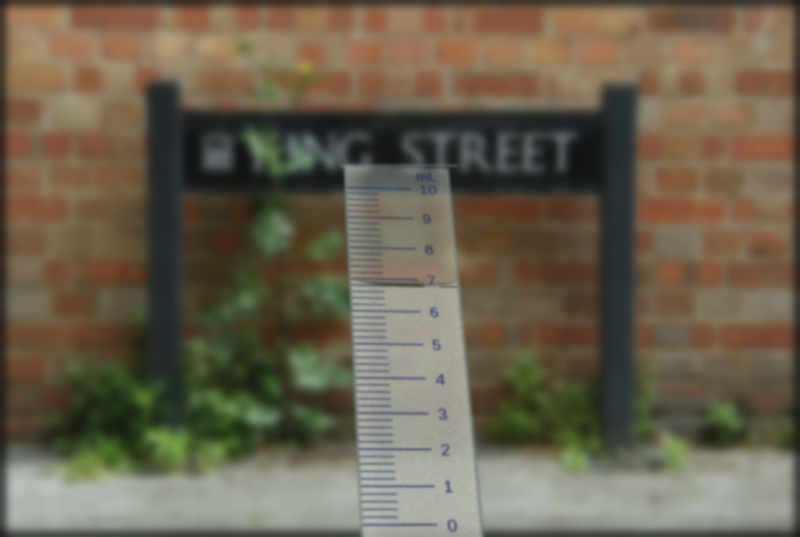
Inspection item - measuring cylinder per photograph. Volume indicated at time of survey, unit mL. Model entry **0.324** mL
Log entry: **6.8** mL
